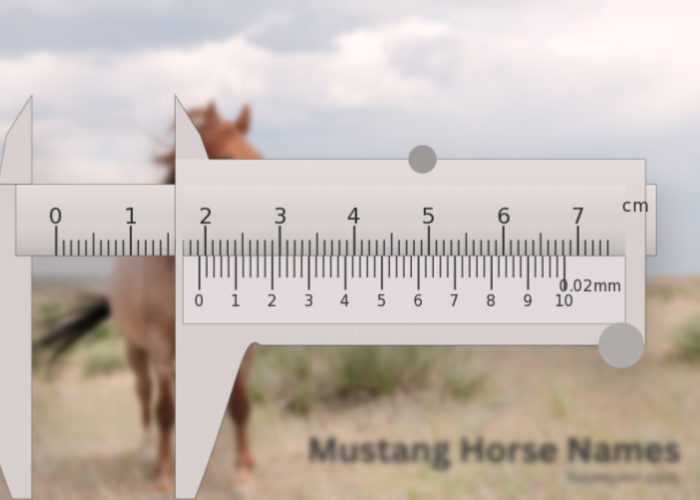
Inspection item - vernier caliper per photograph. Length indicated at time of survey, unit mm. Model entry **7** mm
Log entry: **19.2** mm
